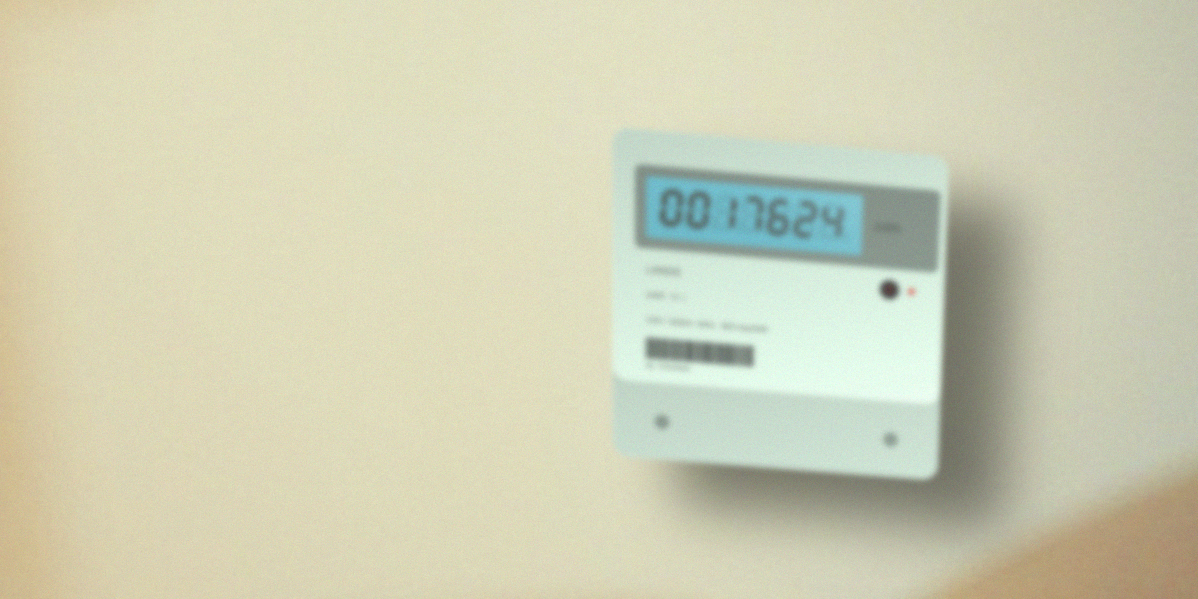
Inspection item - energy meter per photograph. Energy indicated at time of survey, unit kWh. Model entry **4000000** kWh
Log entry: **17624** kWh
